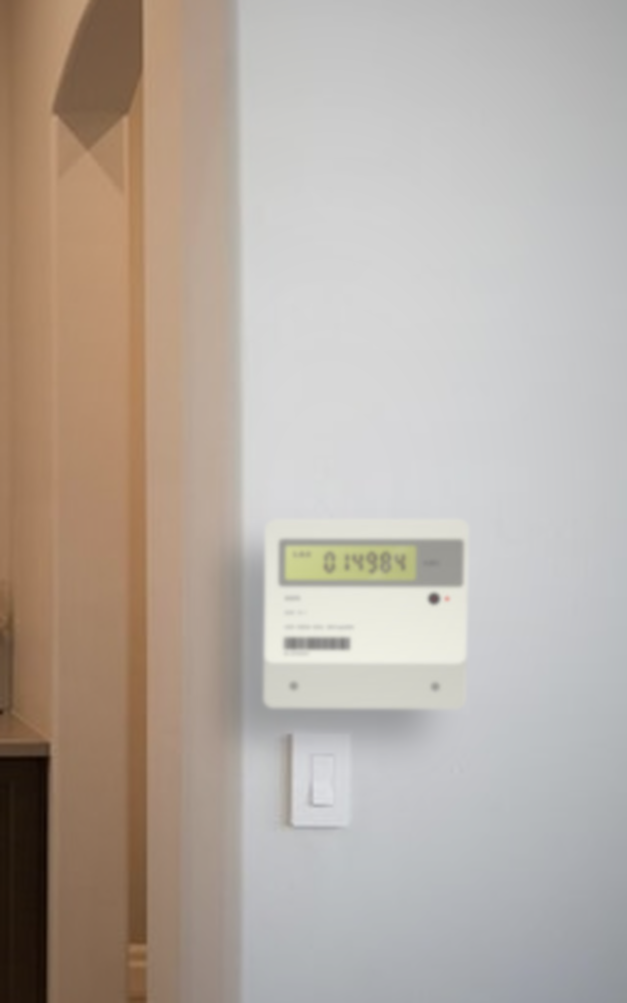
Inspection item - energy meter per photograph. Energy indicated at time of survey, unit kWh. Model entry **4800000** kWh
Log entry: **14984** kWh
